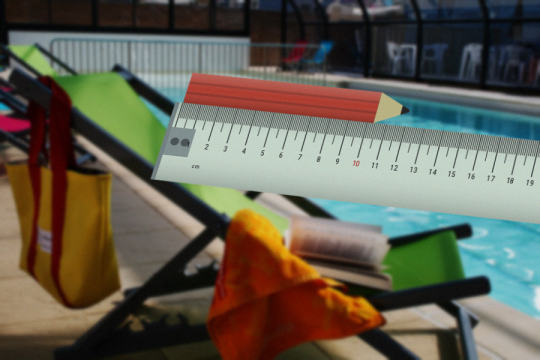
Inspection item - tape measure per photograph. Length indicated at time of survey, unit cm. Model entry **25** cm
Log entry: **12** cm
